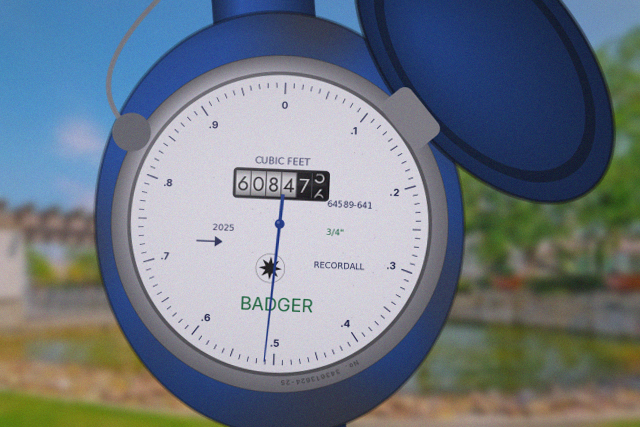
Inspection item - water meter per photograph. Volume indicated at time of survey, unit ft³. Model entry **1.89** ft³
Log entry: **608475.51** ft³
